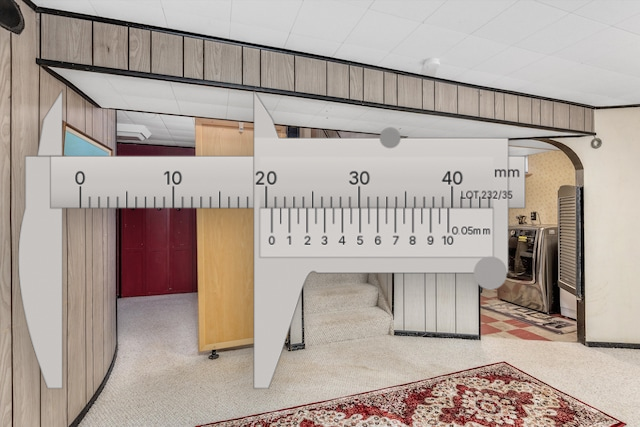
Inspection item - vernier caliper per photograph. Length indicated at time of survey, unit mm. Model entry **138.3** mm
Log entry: **20.6** mm
